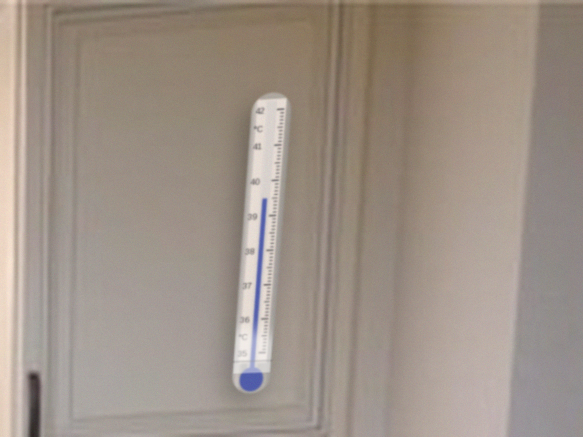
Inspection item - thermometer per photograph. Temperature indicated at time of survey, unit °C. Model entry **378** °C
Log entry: **39.5** °C
